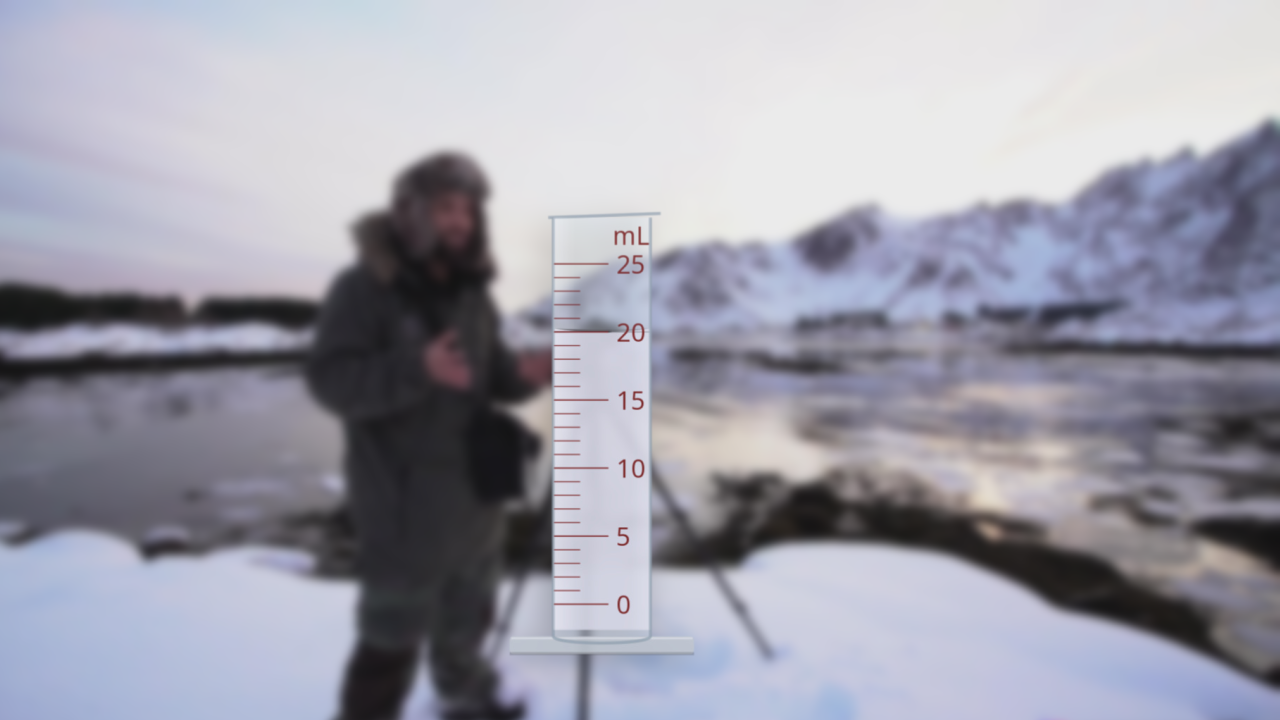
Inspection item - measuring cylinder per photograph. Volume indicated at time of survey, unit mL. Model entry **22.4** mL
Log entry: **20** mL
